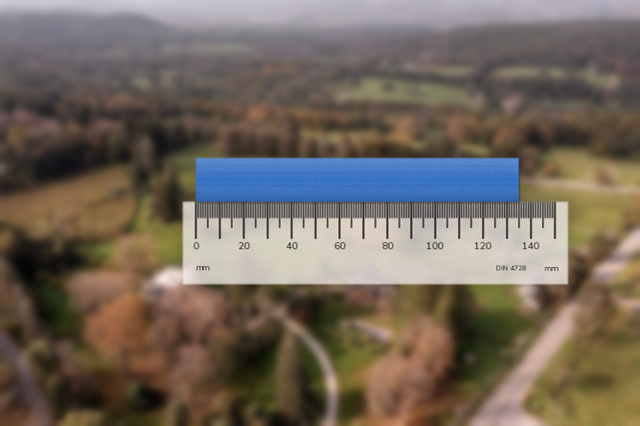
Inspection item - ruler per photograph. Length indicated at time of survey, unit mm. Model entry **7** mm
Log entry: **135** mm
